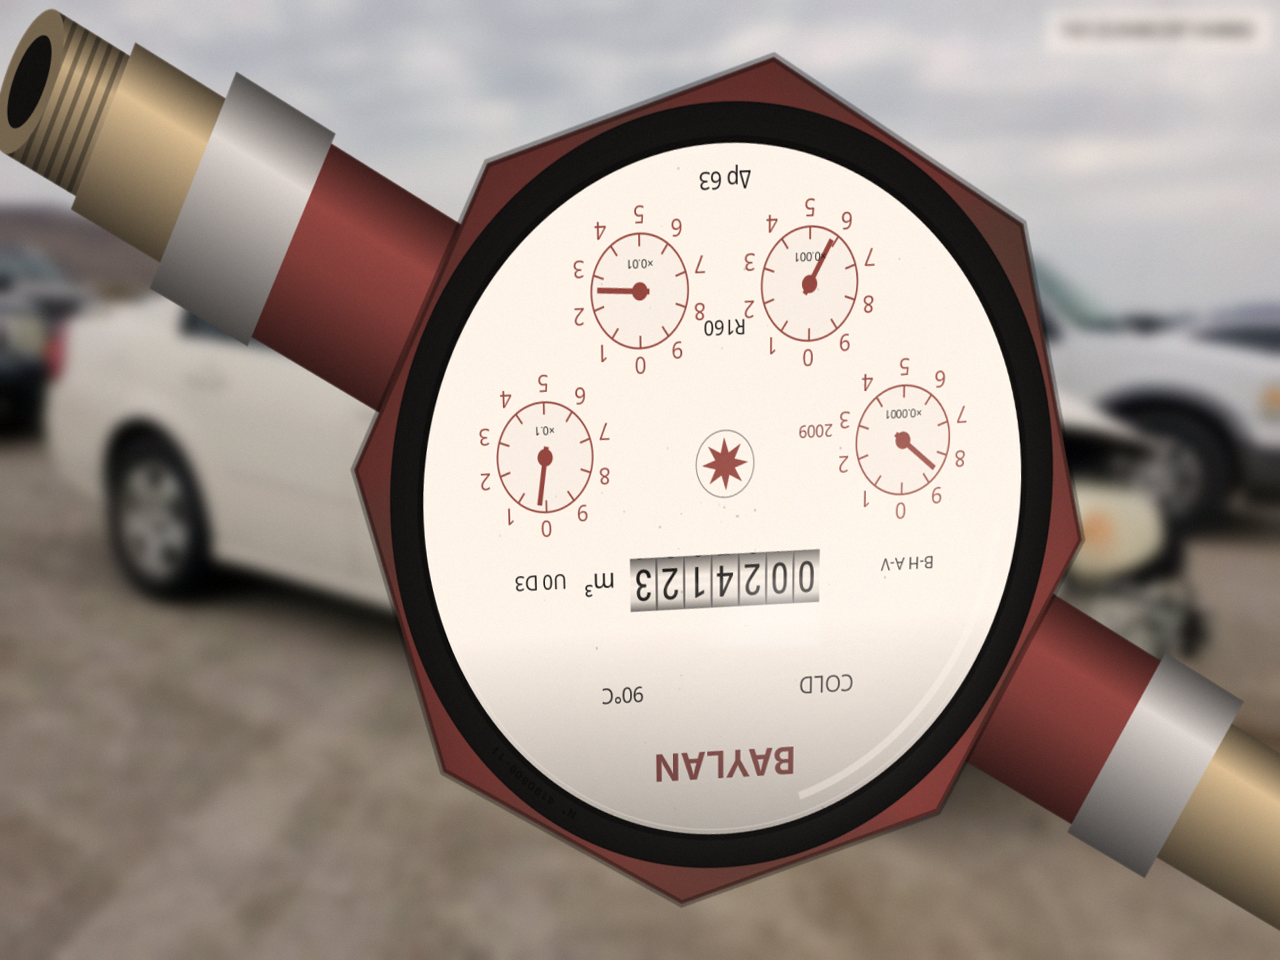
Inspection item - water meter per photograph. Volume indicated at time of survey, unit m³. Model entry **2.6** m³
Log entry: **24123.0258** m³
